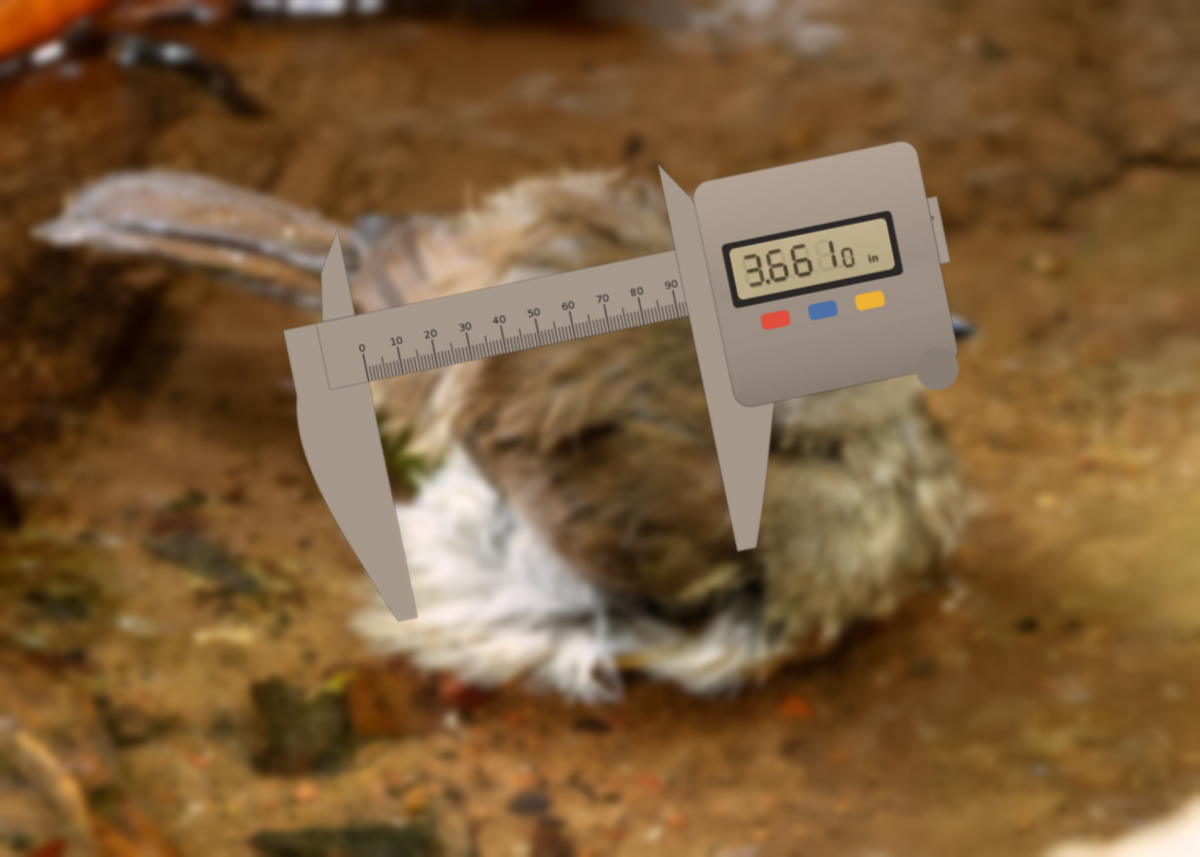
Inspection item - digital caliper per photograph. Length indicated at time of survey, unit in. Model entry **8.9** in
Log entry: **3.6610** in
